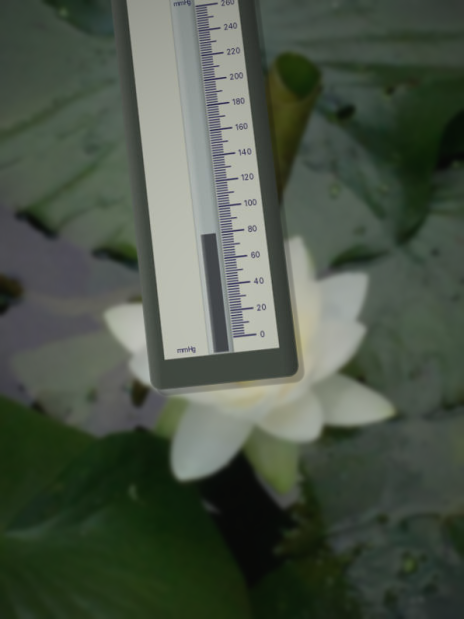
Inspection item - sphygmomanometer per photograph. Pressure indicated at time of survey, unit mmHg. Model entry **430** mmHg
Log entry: **80** mmHg
